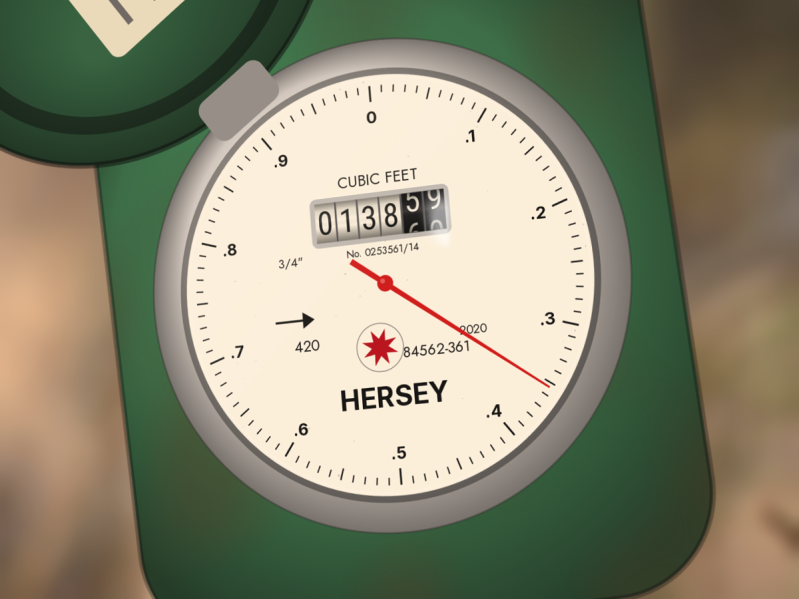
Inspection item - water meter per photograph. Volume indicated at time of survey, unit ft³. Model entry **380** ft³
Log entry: **13859.35** ft³
